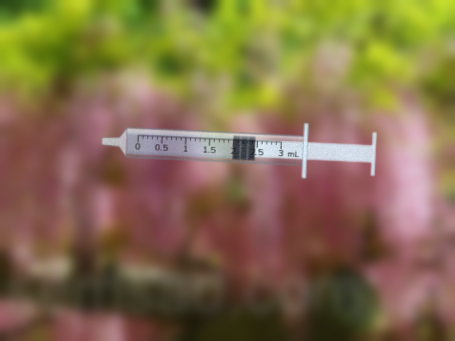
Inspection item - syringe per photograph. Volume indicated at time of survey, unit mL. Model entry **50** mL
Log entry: **2** mL
